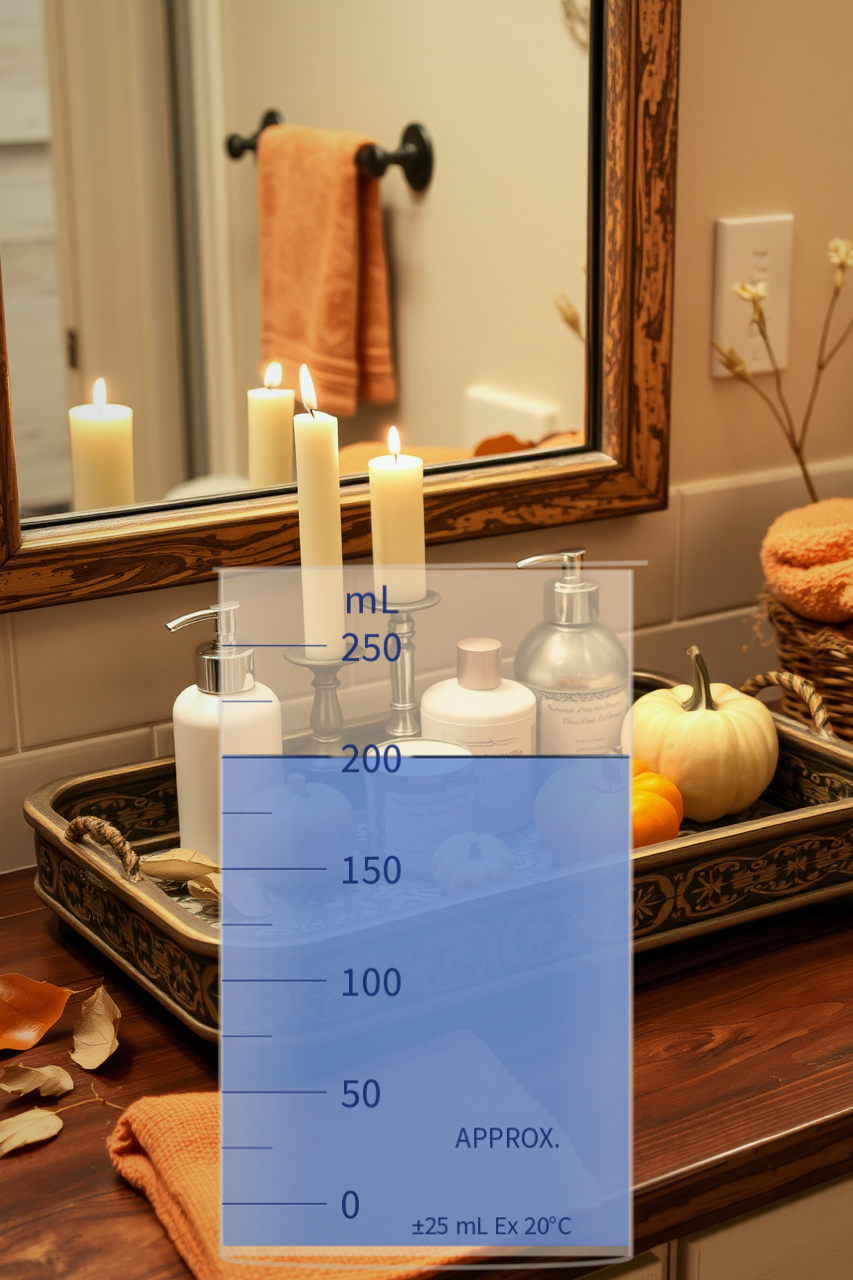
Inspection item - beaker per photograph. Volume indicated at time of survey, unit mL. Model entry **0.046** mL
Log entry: **200** mL
